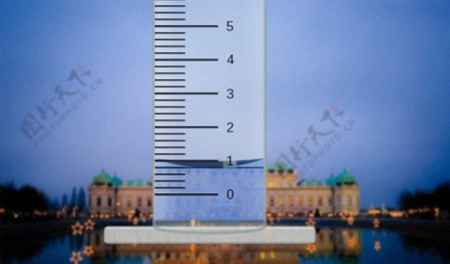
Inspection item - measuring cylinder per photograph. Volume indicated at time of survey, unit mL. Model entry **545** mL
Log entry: **0.8** mL
